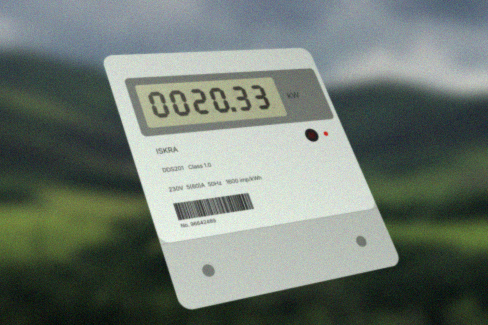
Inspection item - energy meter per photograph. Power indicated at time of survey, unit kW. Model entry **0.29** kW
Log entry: **20.33** kW
